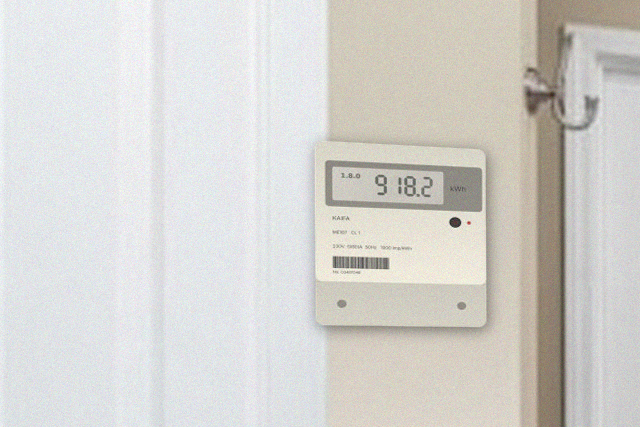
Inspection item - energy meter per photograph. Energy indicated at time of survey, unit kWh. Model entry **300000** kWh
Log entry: **918.2** kWh
